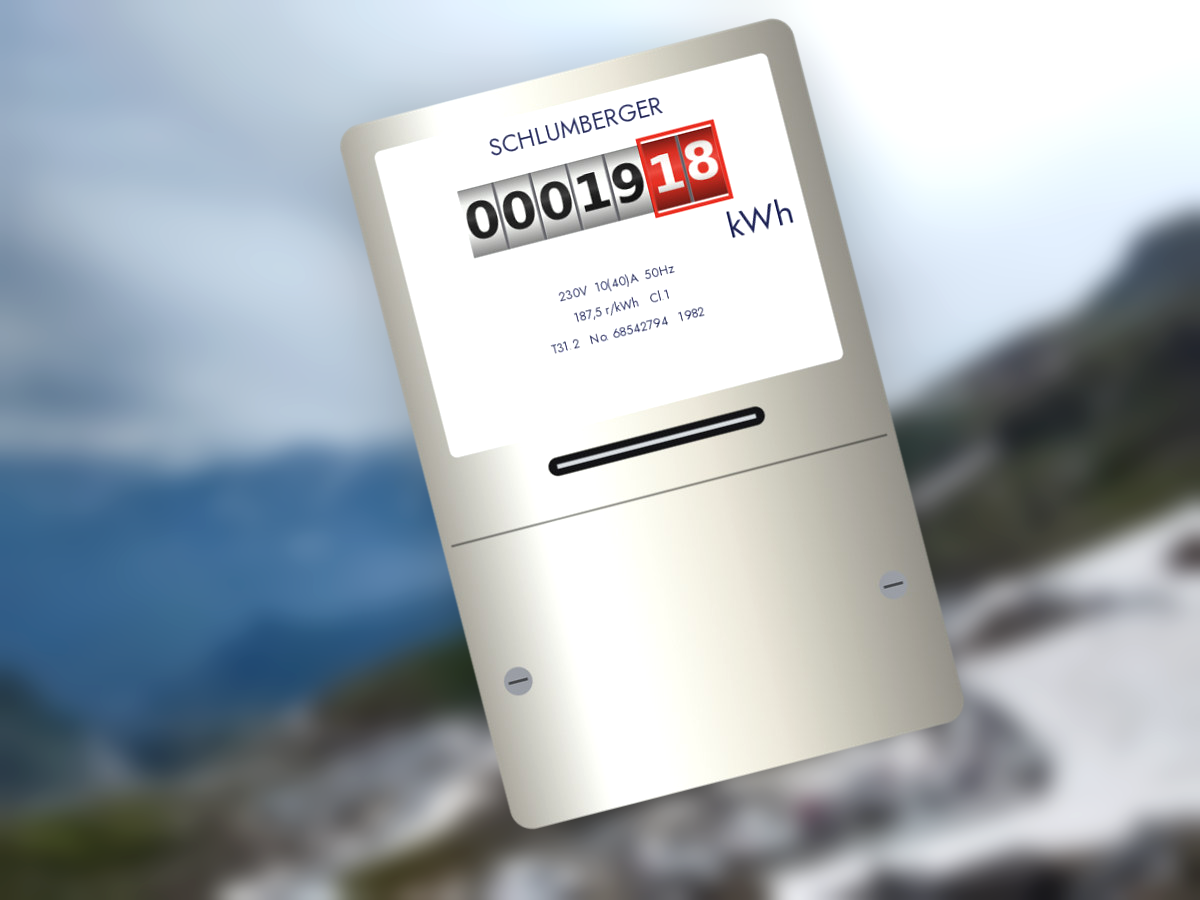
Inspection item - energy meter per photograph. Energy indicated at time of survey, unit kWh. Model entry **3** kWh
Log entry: **19.18** kWh
